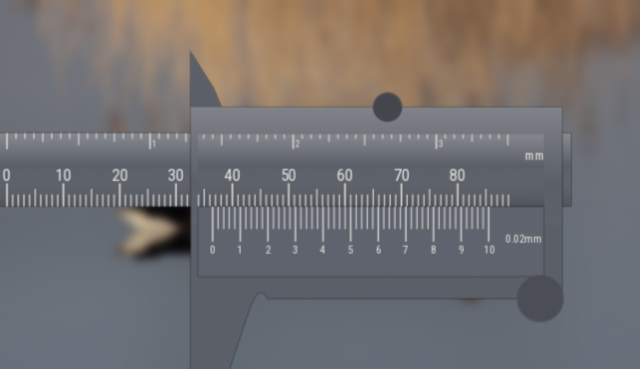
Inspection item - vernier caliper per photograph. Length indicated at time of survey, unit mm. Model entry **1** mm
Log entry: **36.5** mm
